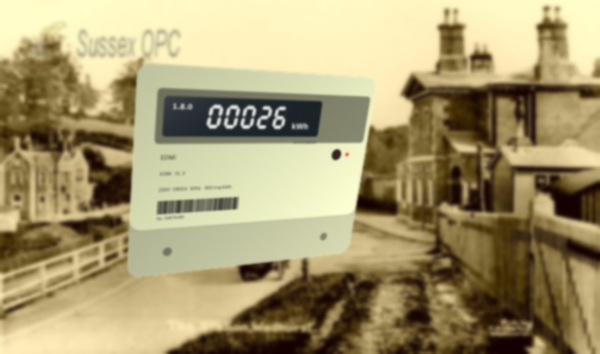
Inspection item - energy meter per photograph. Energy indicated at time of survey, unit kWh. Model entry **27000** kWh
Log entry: **26** kWh
